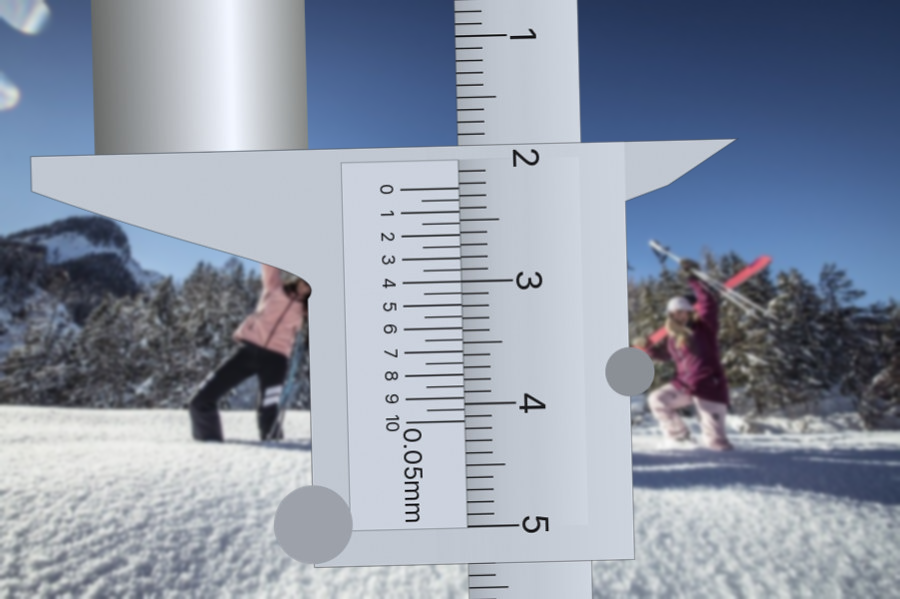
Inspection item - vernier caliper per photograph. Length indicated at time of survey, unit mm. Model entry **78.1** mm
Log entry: **22.4** mm
